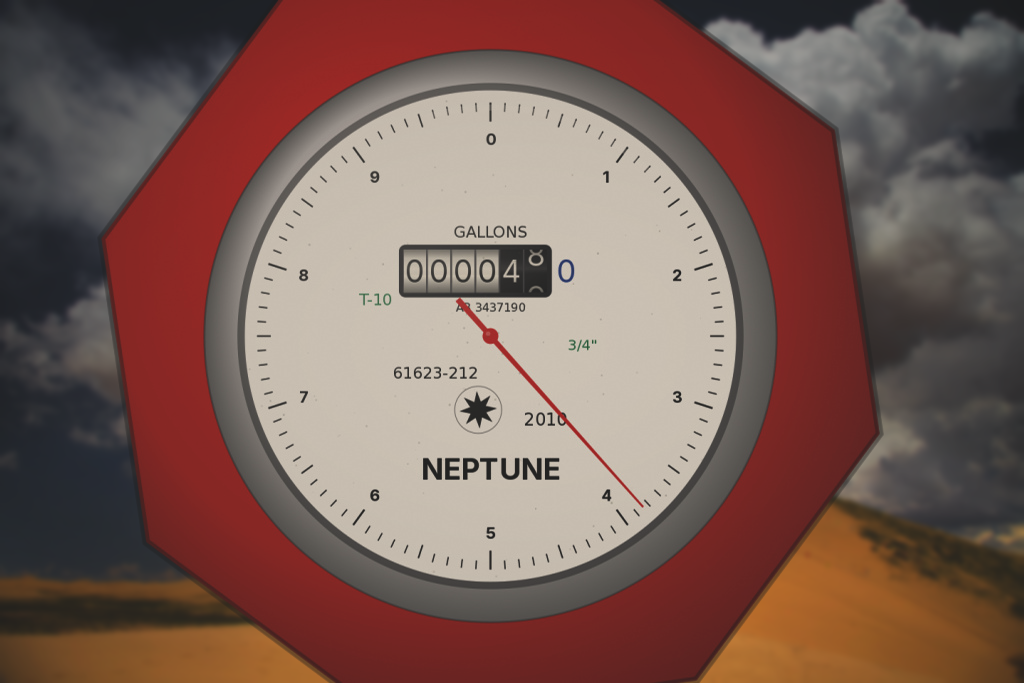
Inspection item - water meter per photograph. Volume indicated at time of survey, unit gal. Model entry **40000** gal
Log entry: **483.8** gal
